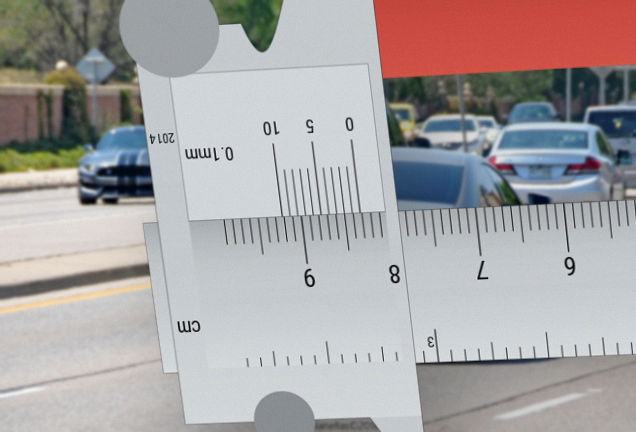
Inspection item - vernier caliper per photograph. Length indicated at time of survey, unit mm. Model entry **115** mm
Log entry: **83.2** mm
